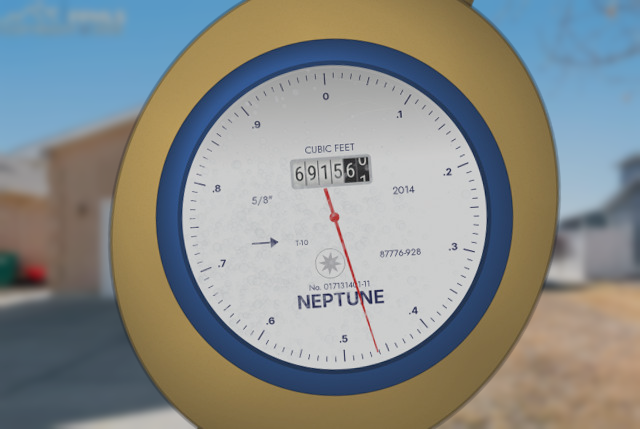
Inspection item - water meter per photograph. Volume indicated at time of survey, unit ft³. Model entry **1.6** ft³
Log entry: **691560.46** ft³
